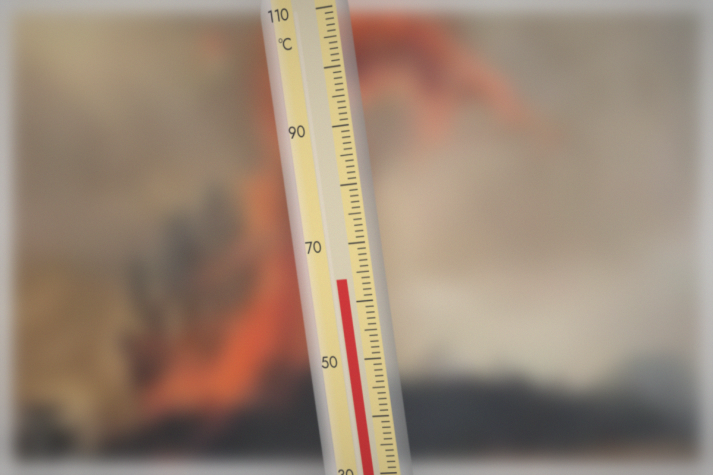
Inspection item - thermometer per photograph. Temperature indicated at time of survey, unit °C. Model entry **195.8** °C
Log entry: **64** °C
